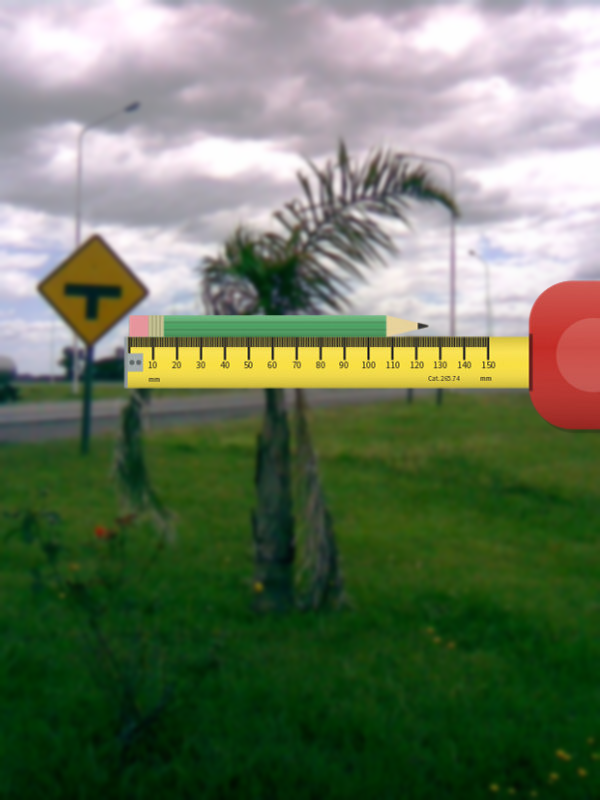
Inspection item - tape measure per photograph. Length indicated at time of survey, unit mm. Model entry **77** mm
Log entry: **125** mm
